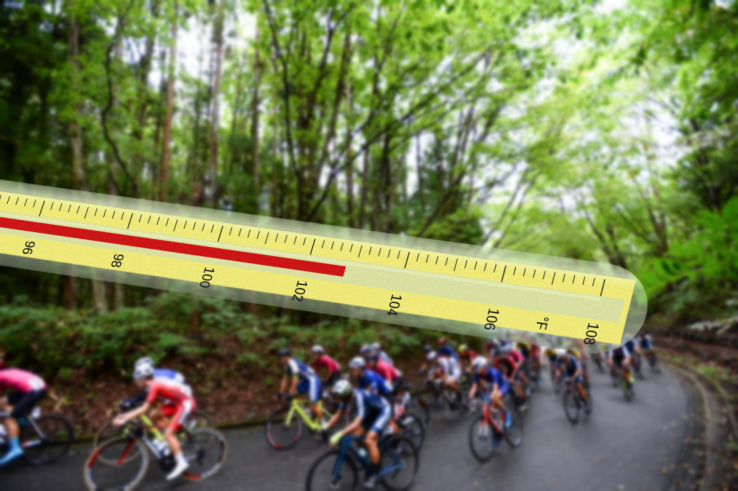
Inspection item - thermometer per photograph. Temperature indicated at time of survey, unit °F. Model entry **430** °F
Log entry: **102.8** °F
